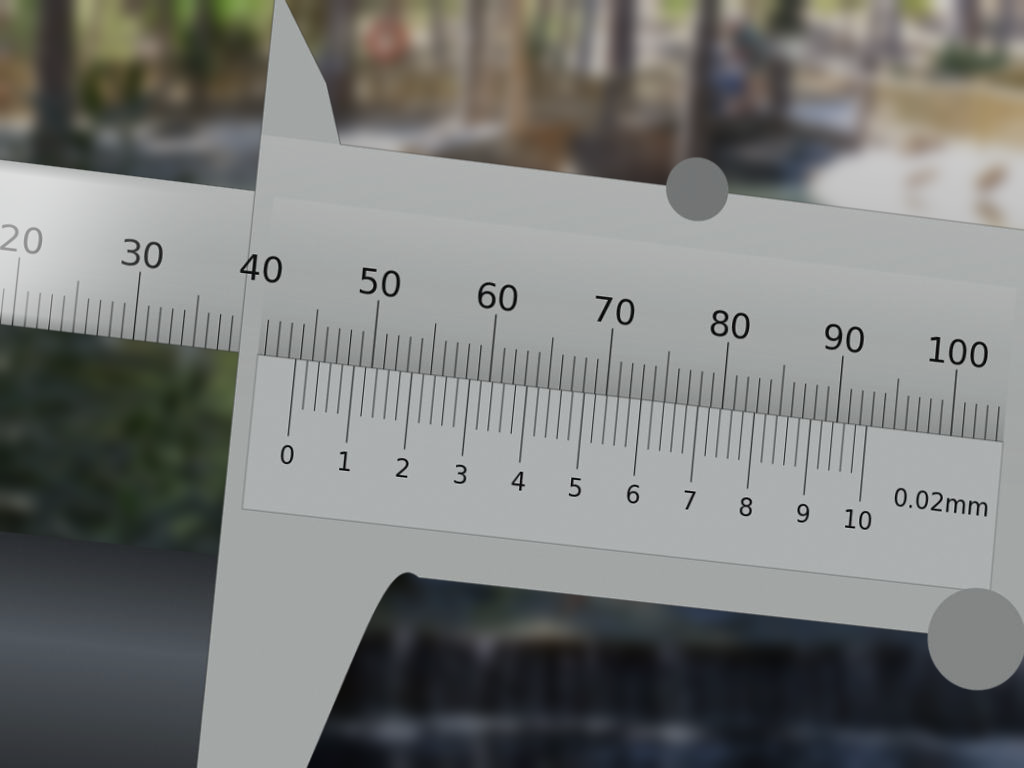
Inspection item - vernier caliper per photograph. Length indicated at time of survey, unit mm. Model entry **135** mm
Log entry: **43.6** mm
